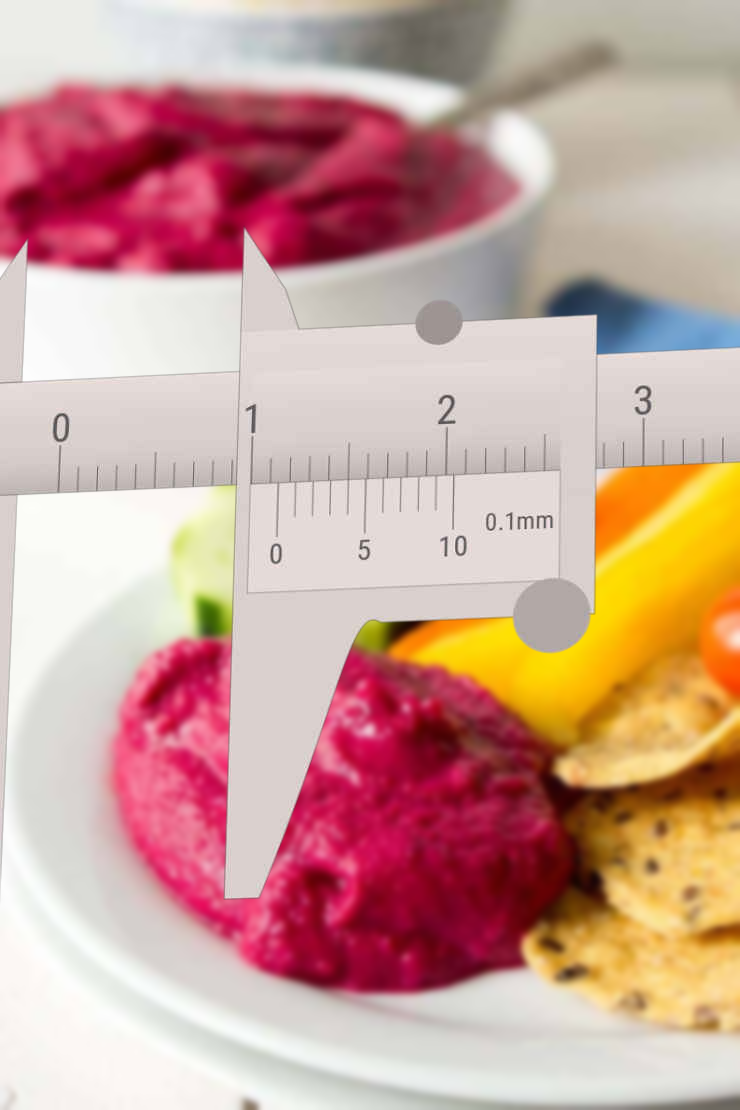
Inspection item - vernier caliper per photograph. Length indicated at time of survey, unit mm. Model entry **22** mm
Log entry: **11.4** mm
